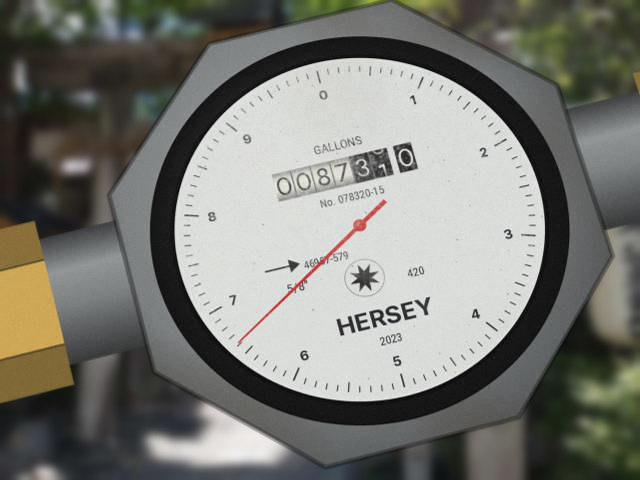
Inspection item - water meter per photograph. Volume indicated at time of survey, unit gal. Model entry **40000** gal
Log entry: **87306.6** gal
